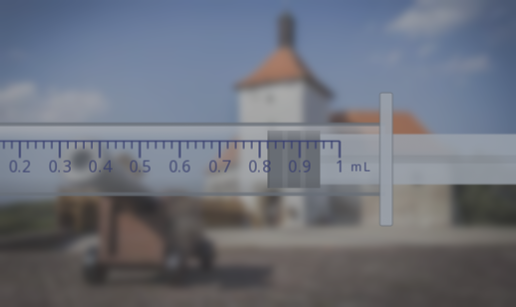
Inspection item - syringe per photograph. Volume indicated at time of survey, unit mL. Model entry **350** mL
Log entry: **0.82** mL
